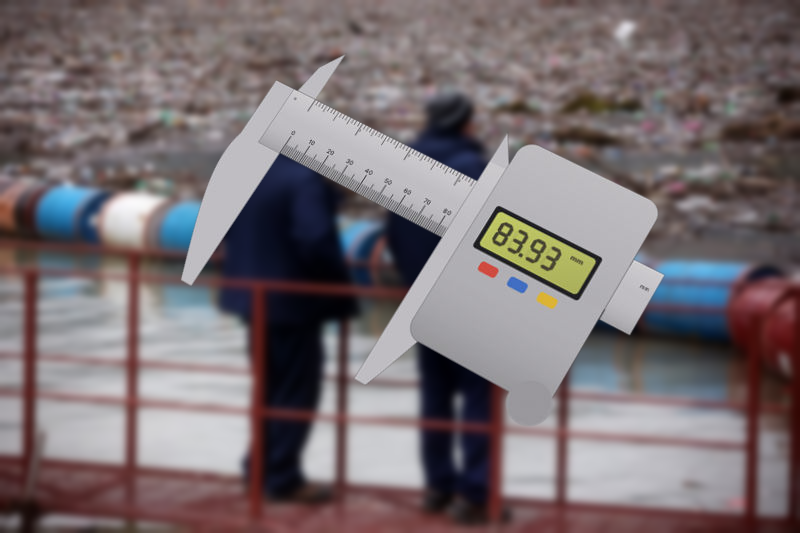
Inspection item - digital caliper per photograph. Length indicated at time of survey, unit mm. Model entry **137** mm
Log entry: **83.93** mm
